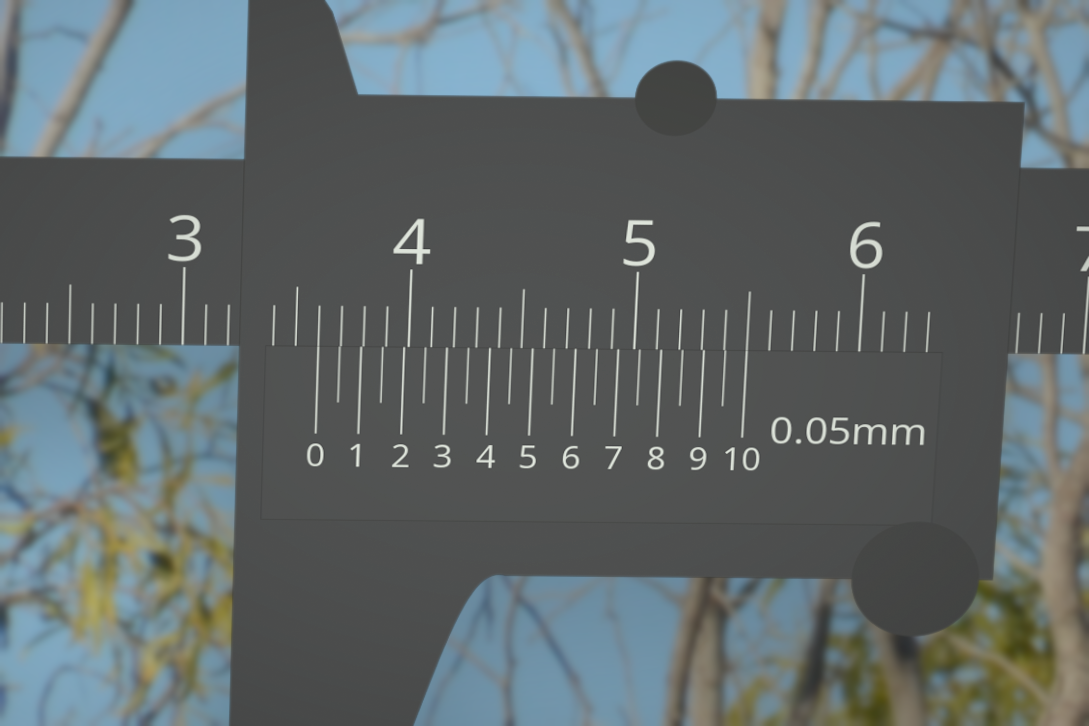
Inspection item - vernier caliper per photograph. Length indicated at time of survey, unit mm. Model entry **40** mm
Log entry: **36.0** mm
